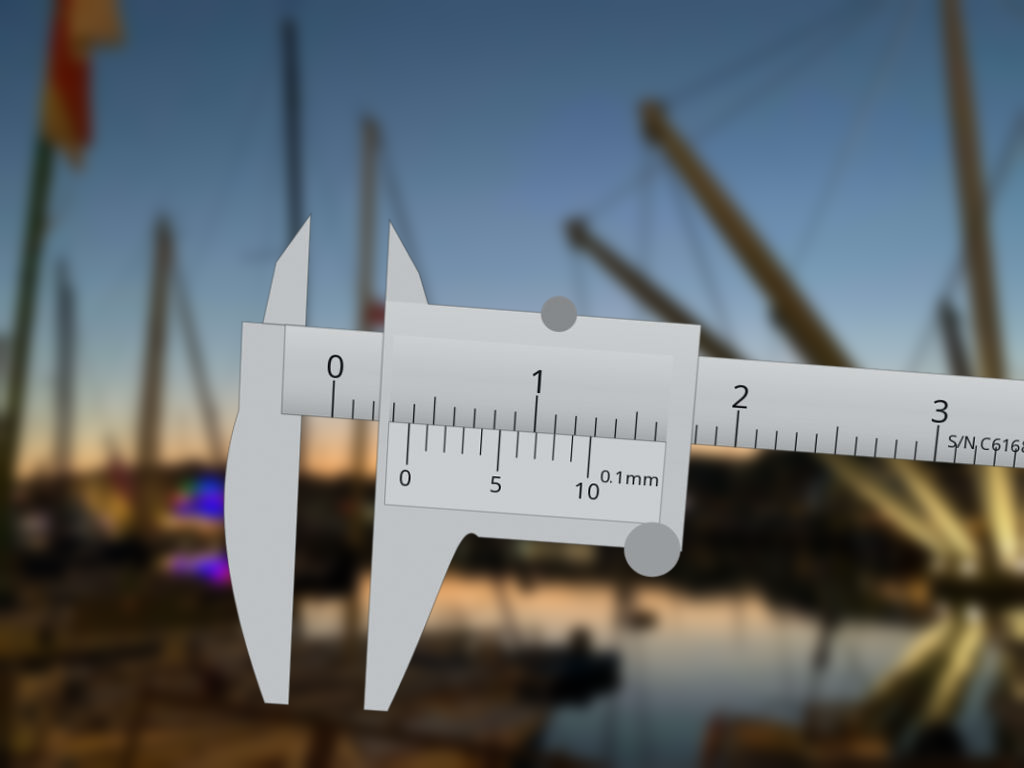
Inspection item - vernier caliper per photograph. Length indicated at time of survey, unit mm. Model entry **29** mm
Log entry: **3.8** mm
